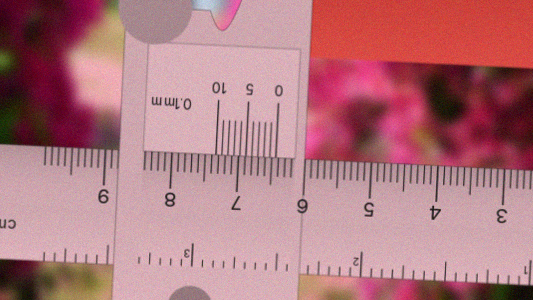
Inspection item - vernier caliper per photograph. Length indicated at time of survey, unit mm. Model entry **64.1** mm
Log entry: **64.4** mm
